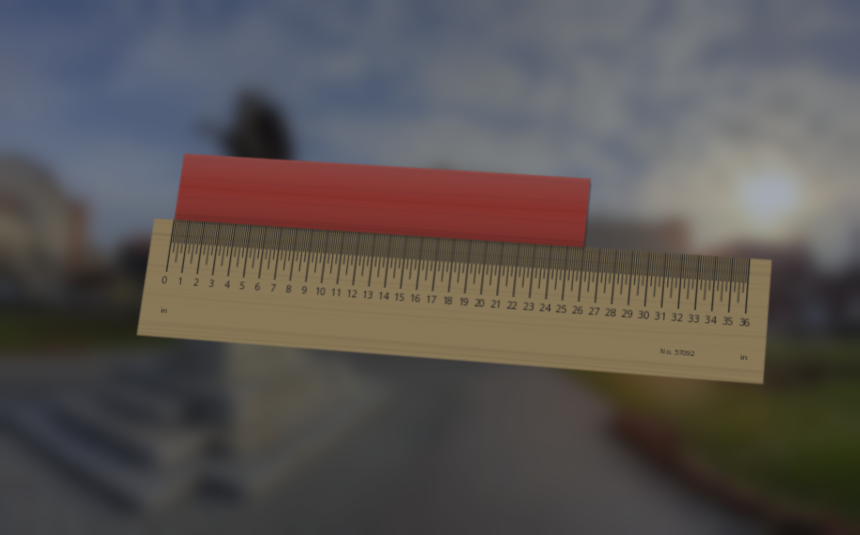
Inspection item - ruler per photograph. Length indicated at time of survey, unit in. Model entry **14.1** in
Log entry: **26** in
